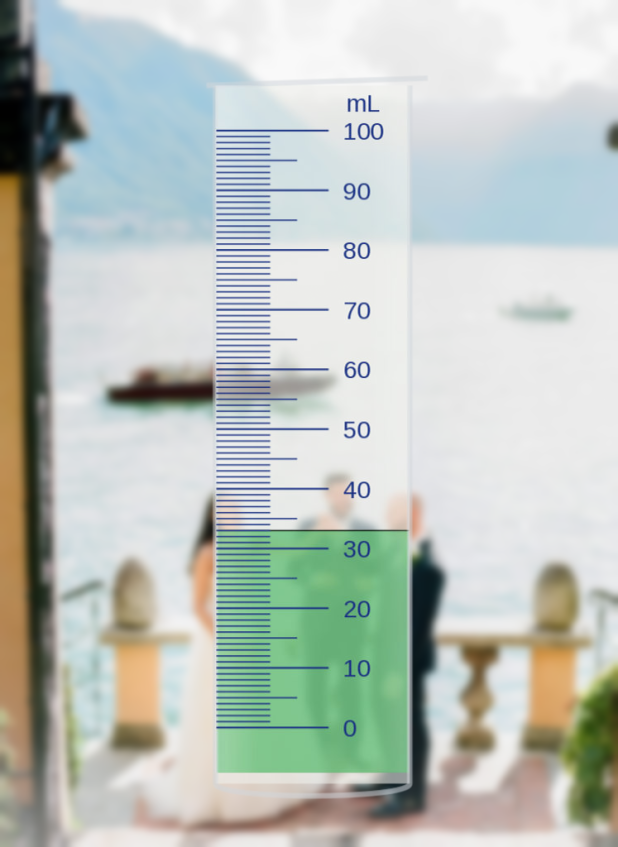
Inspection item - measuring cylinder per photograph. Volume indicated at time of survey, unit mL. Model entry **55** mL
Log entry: **33** mL
